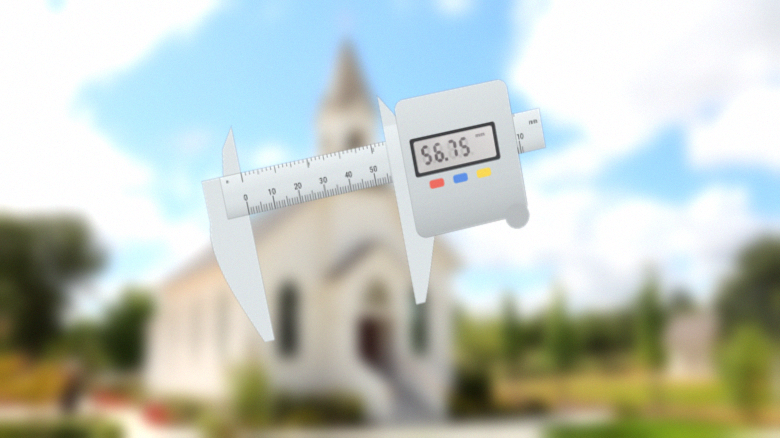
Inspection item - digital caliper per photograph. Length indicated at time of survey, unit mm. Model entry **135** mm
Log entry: **56.75** mm
